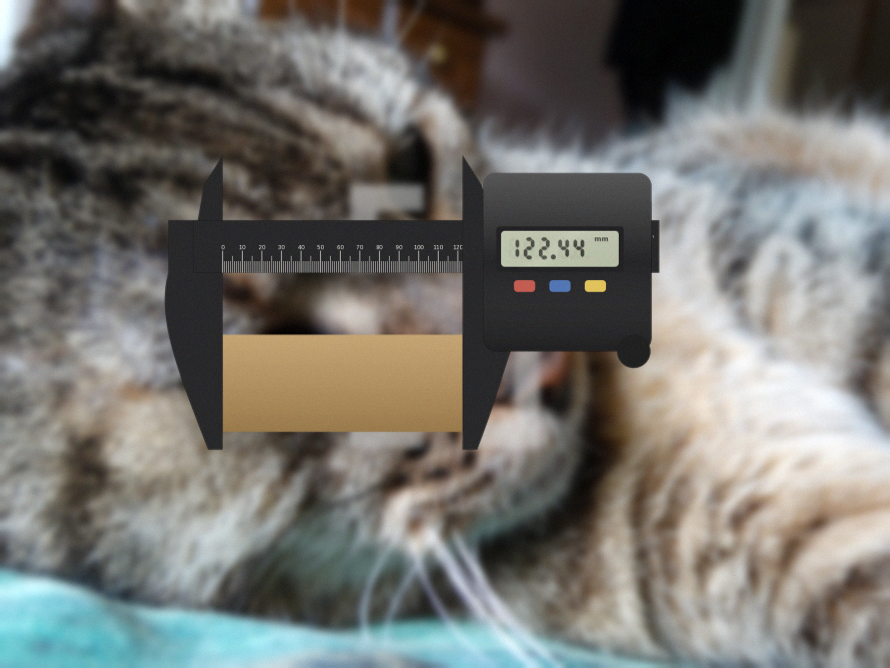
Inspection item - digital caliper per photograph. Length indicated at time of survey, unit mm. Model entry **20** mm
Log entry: **122.44** mm
